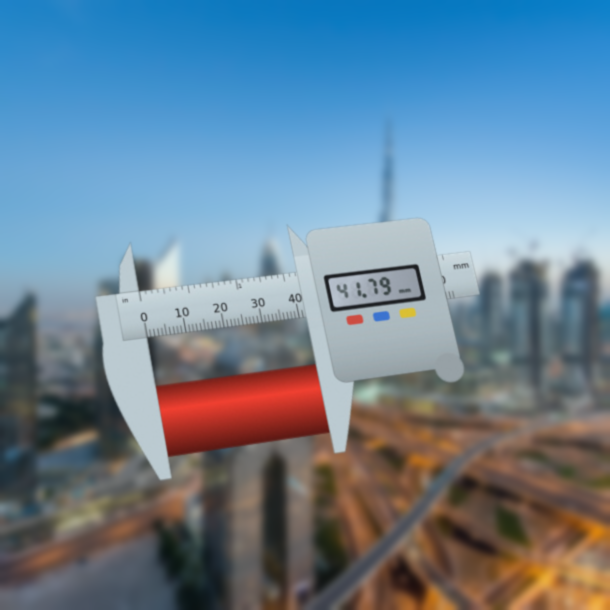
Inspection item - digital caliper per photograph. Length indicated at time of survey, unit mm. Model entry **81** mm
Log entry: **41.79** mm
